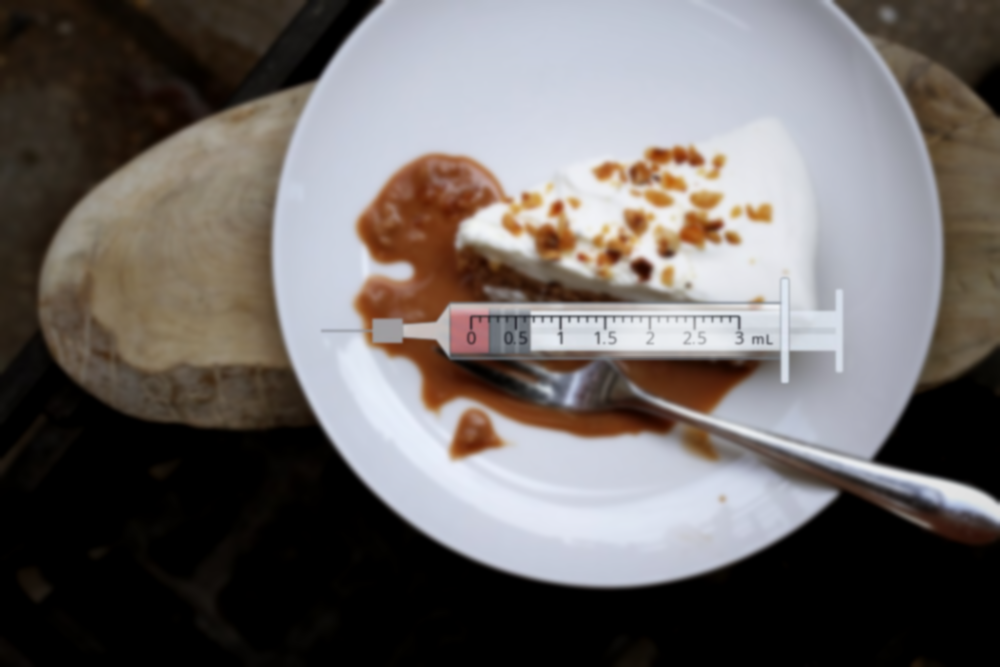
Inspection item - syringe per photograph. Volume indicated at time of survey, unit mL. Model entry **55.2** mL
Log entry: **0.2** mL
